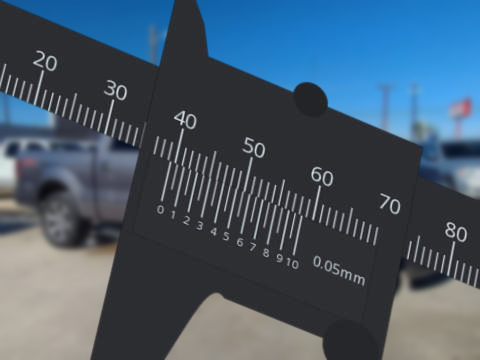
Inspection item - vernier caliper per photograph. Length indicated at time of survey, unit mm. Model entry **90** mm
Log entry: **39.4** mm
